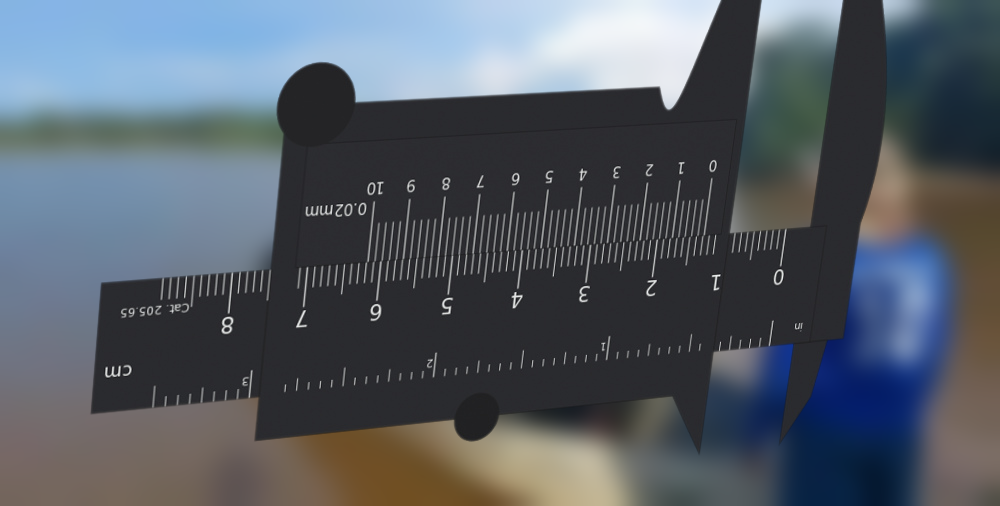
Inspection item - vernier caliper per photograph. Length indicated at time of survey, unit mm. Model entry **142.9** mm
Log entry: **12.8** mm
